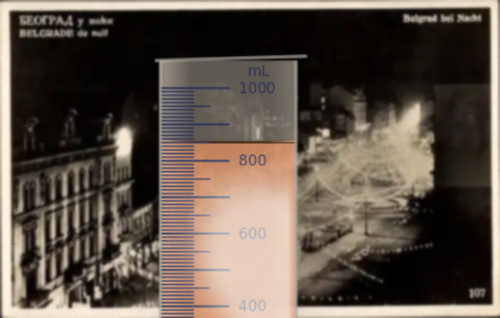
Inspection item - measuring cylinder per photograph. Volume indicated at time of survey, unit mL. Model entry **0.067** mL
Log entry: **850** mL
